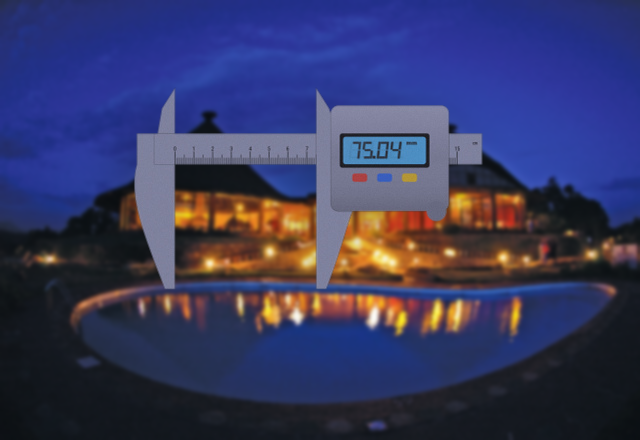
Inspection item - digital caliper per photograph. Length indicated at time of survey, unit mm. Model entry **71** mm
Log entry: **75.04** mm
